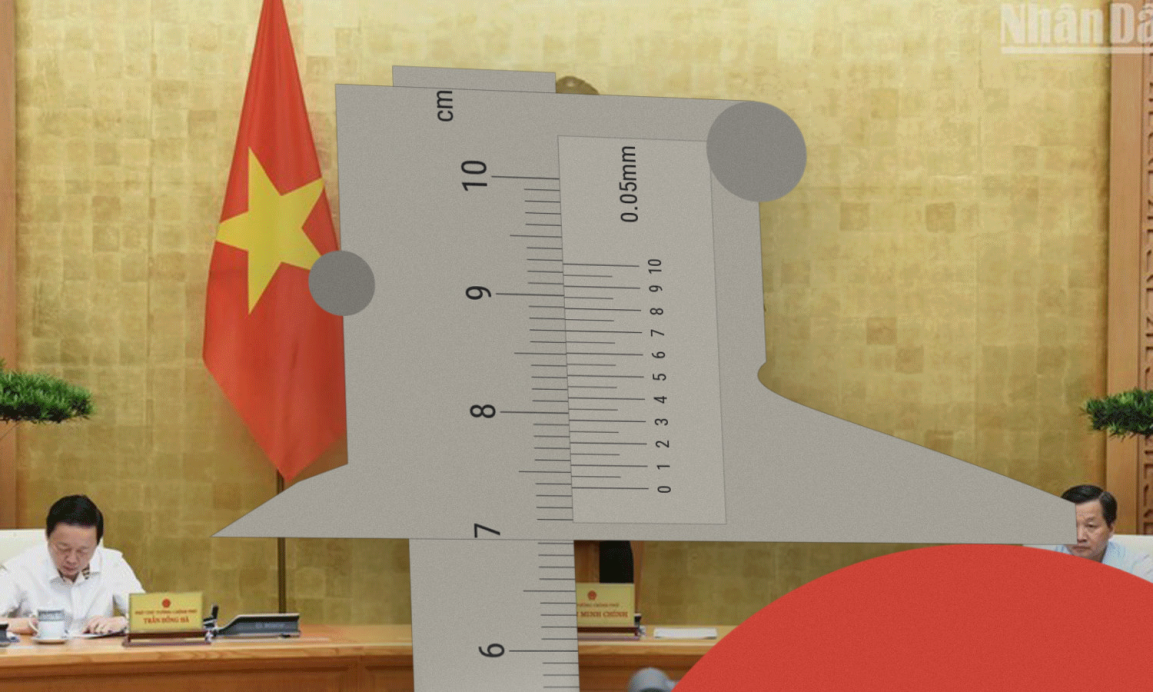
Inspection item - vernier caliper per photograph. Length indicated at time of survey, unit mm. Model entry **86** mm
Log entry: **73.7** mm
